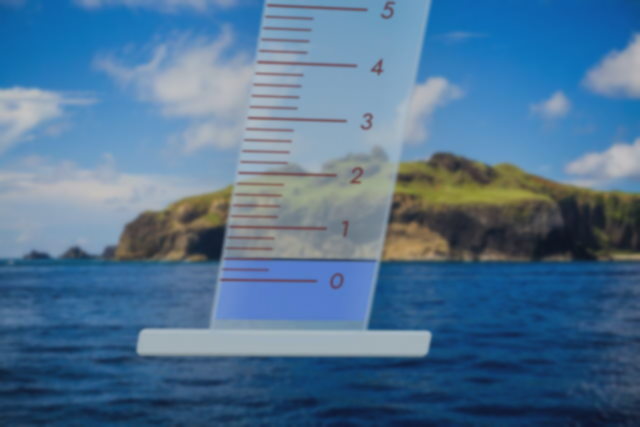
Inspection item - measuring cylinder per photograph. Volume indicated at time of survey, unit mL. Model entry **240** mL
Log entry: **0.4** mL
